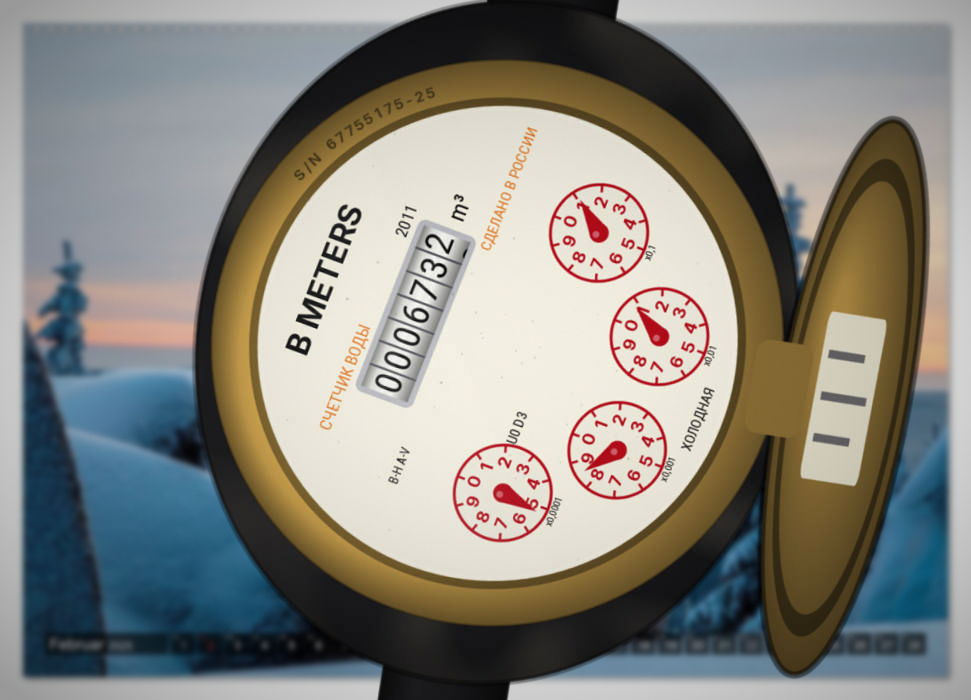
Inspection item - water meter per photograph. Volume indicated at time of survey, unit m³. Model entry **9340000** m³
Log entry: **6732.1085** m³
